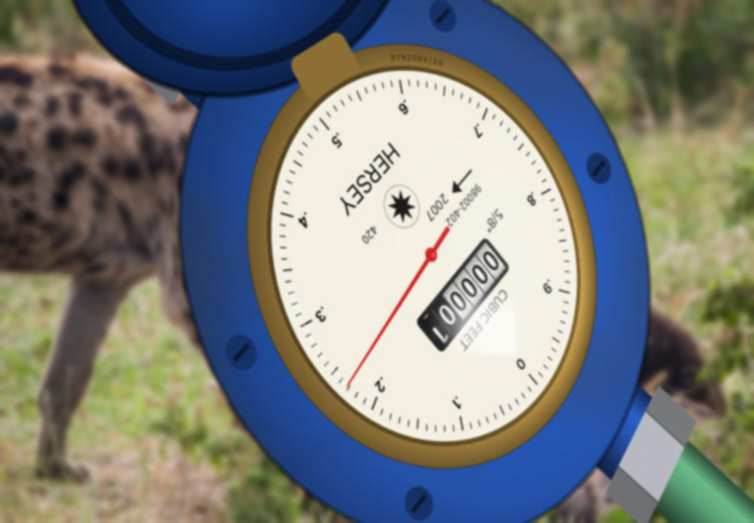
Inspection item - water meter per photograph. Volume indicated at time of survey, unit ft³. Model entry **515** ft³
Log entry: **1.23** ft³
